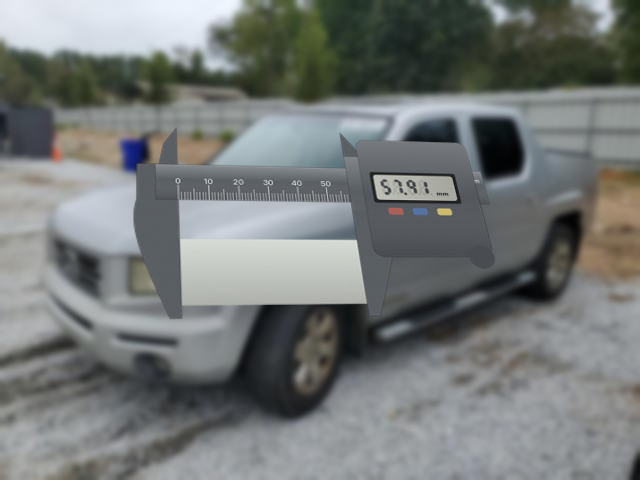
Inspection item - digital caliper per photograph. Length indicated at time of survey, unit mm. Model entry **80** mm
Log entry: **57.91** mm
